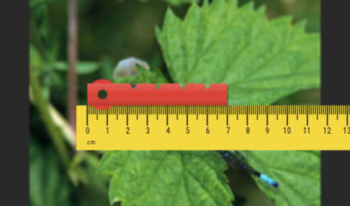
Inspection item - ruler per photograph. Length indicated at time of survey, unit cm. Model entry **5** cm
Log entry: **7** cm
